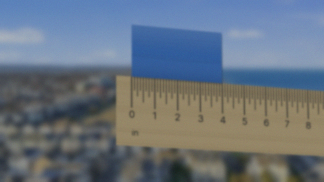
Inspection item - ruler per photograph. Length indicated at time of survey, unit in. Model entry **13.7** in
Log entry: **4** in
